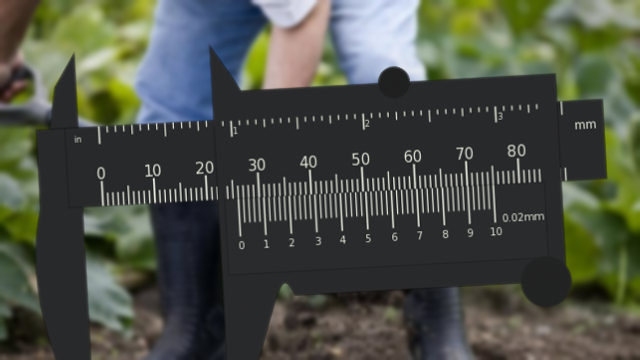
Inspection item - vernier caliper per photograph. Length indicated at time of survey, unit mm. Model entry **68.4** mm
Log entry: **26.0** mm
